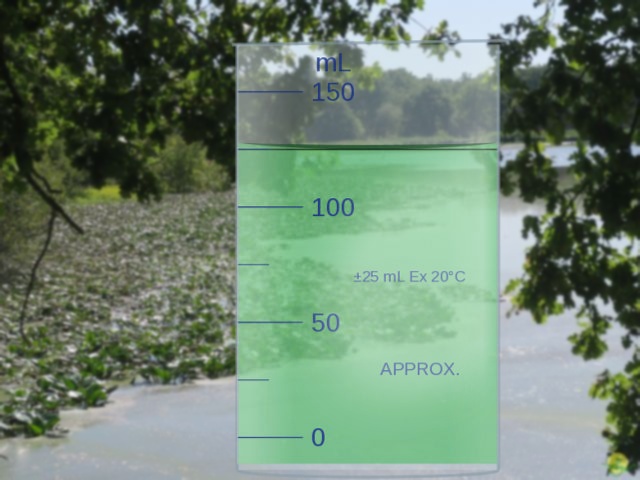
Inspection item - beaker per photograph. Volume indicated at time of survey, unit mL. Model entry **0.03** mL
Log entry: **125** mL
